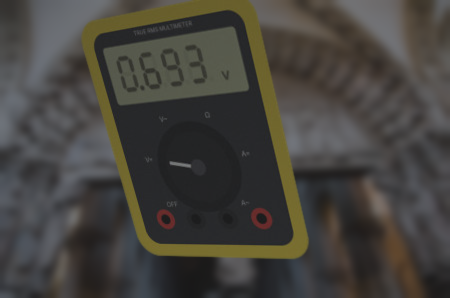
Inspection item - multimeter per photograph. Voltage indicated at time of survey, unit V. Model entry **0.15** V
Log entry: **0.693** V
